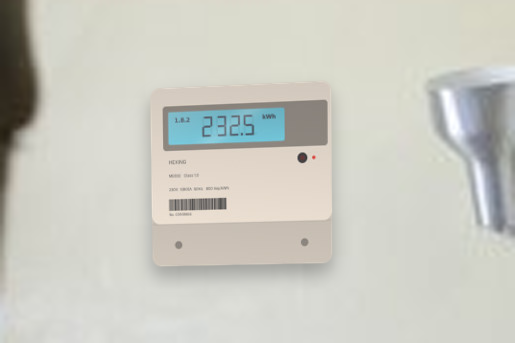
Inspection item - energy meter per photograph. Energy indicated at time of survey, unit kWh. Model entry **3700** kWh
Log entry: **232.5** kWh
